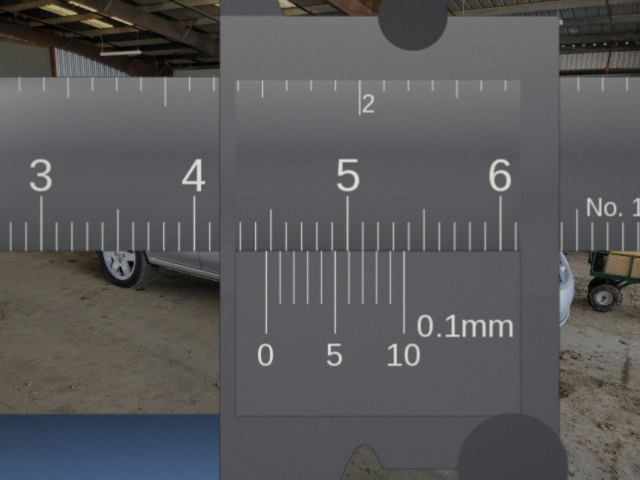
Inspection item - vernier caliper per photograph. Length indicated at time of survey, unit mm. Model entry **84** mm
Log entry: **44.7** mm
